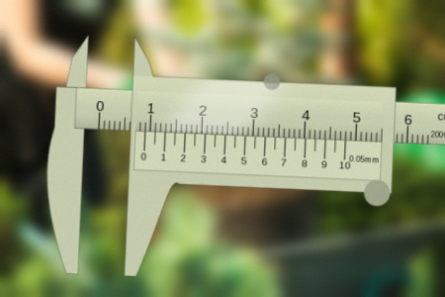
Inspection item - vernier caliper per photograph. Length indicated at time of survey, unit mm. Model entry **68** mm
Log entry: **9.0** mm
